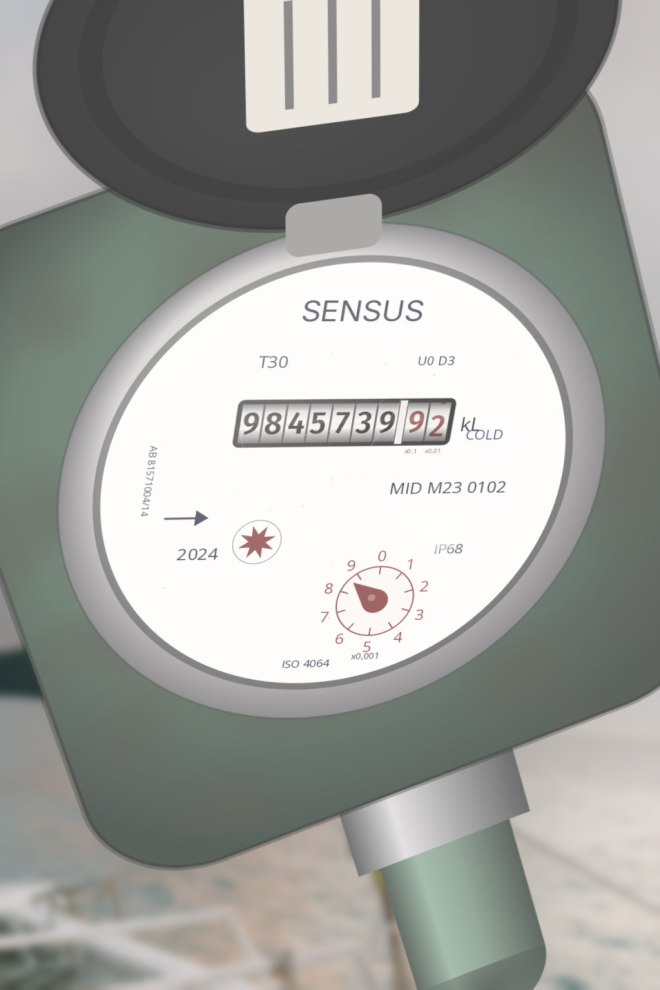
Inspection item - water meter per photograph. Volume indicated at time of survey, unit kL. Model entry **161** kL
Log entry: **9845739.918** kL
